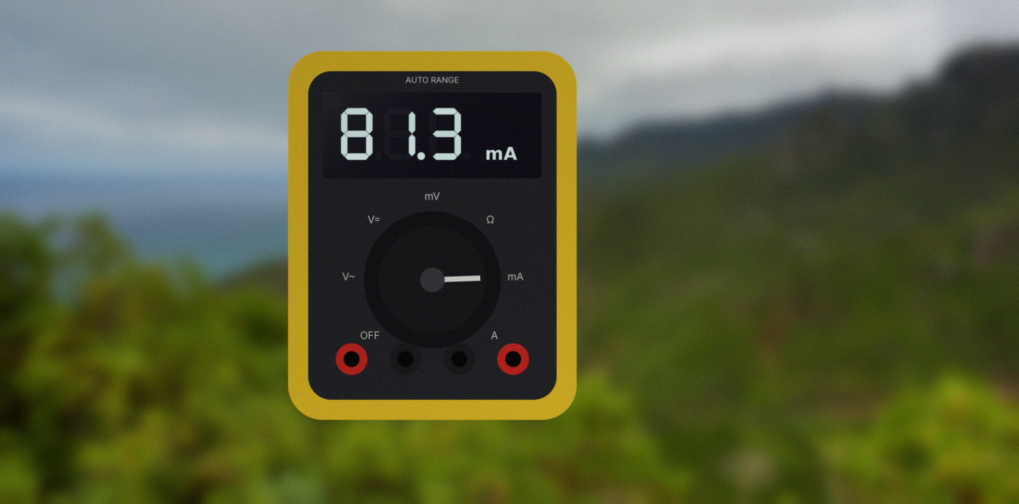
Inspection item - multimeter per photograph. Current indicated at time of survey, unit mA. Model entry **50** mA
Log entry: **81.3** mA
